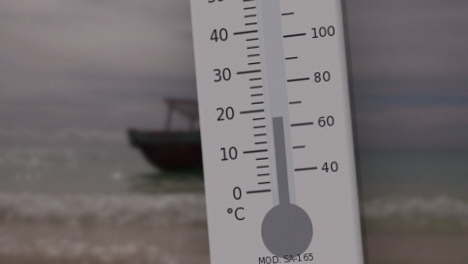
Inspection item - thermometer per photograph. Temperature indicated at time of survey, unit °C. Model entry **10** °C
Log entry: **18** °C
